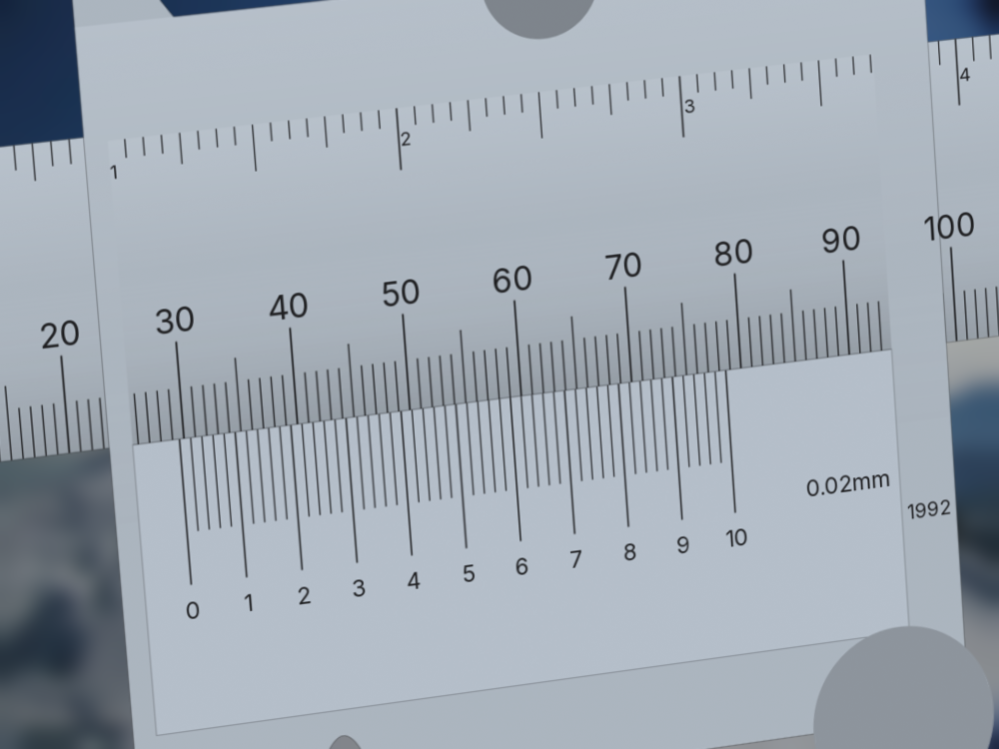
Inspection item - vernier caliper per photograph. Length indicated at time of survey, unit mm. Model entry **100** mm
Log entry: **29.6** mm
